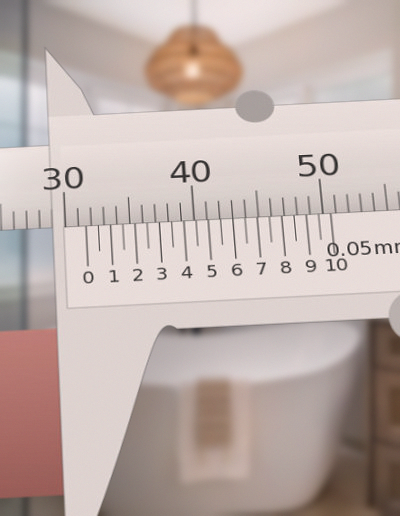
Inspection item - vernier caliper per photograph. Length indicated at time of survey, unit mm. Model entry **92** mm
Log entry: **31.6** mm
